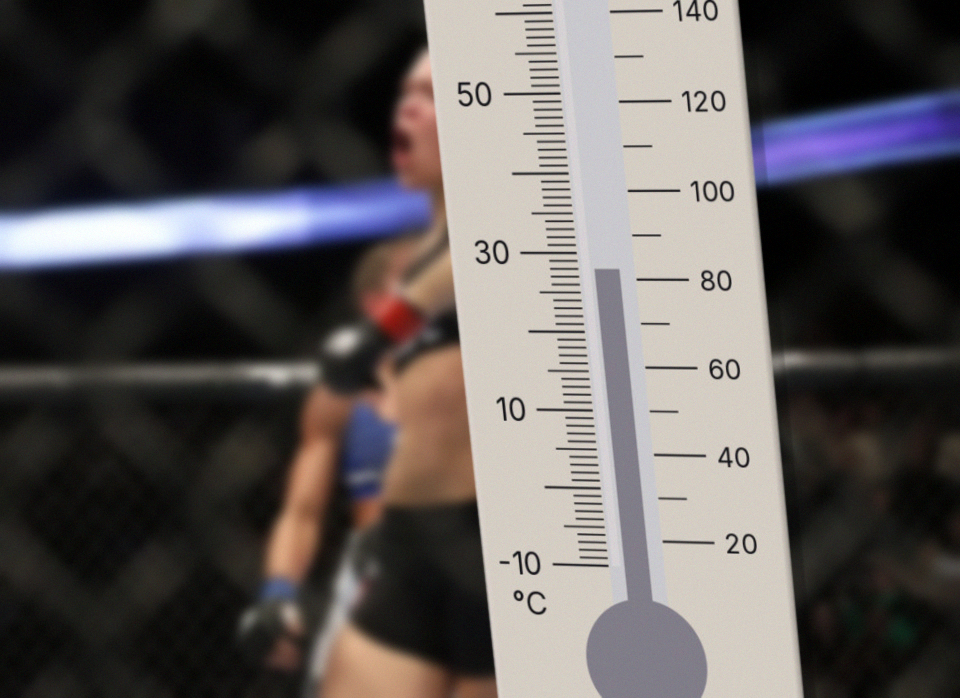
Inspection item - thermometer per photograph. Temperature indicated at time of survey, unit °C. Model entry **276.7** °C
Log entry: **28** °C
